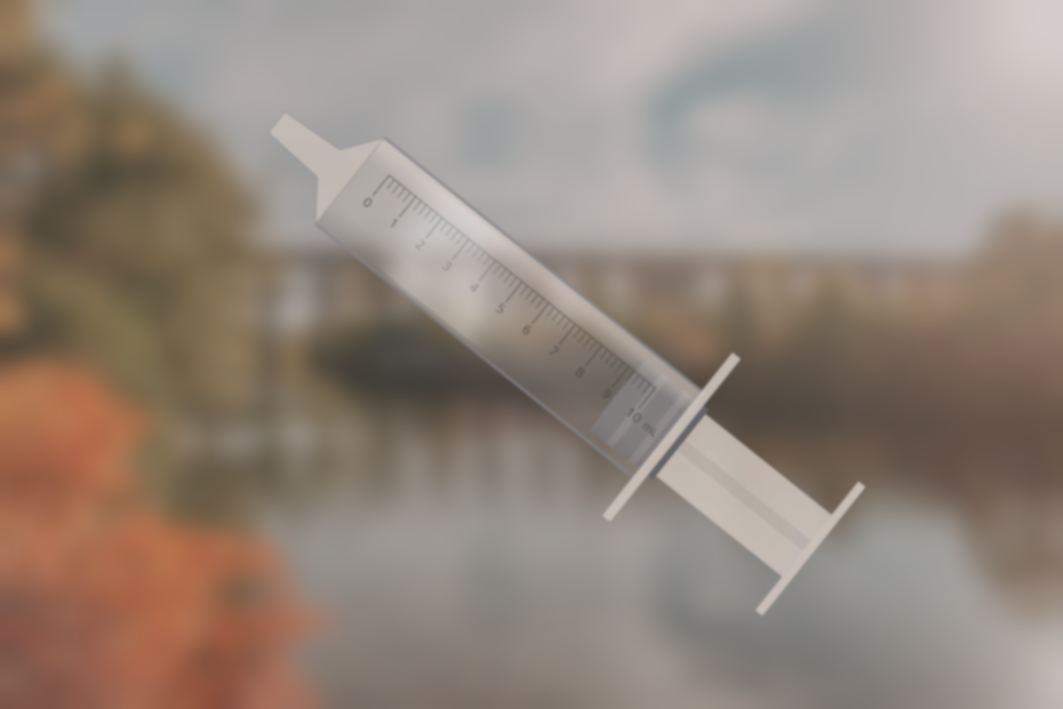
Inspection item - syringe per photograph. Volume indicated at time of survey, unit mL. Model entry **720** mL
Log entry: **9.2** mL
